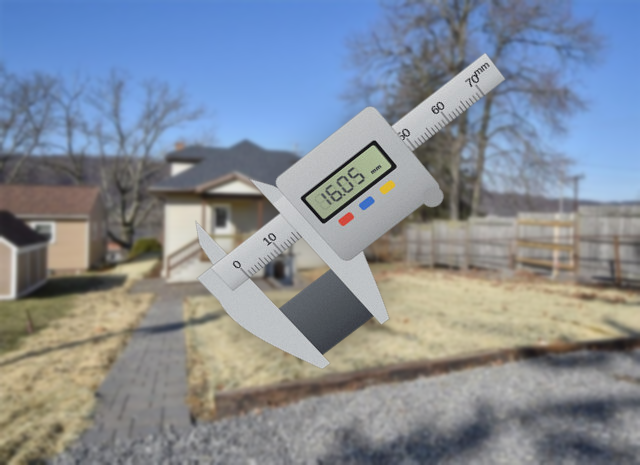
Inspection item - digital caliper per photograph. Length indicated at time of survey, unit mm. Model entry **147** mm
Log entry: **16.05** mm
